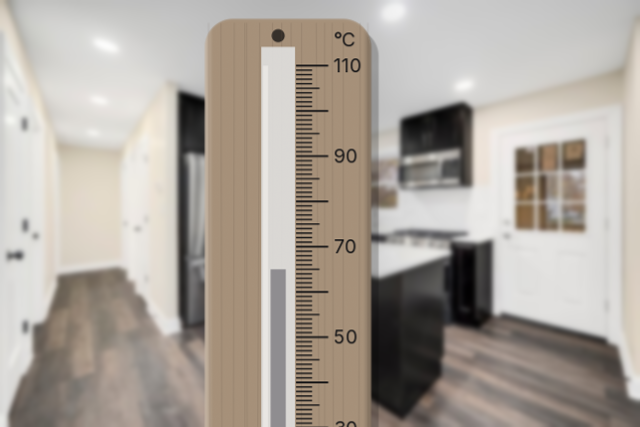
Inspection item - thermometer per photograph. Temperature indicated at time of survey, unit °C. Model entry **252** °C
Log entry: **65** °C
